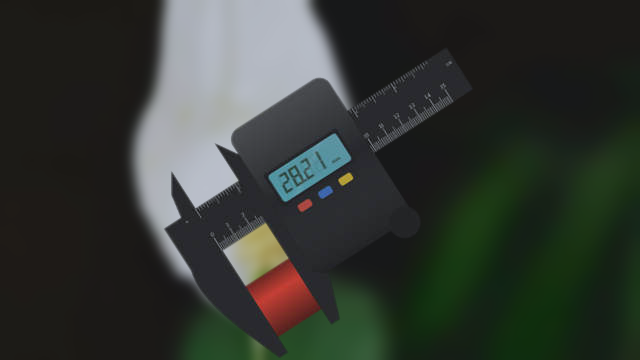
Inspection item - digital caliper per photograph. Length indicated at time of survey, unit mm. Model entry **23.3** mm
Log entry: **28.21** mm
